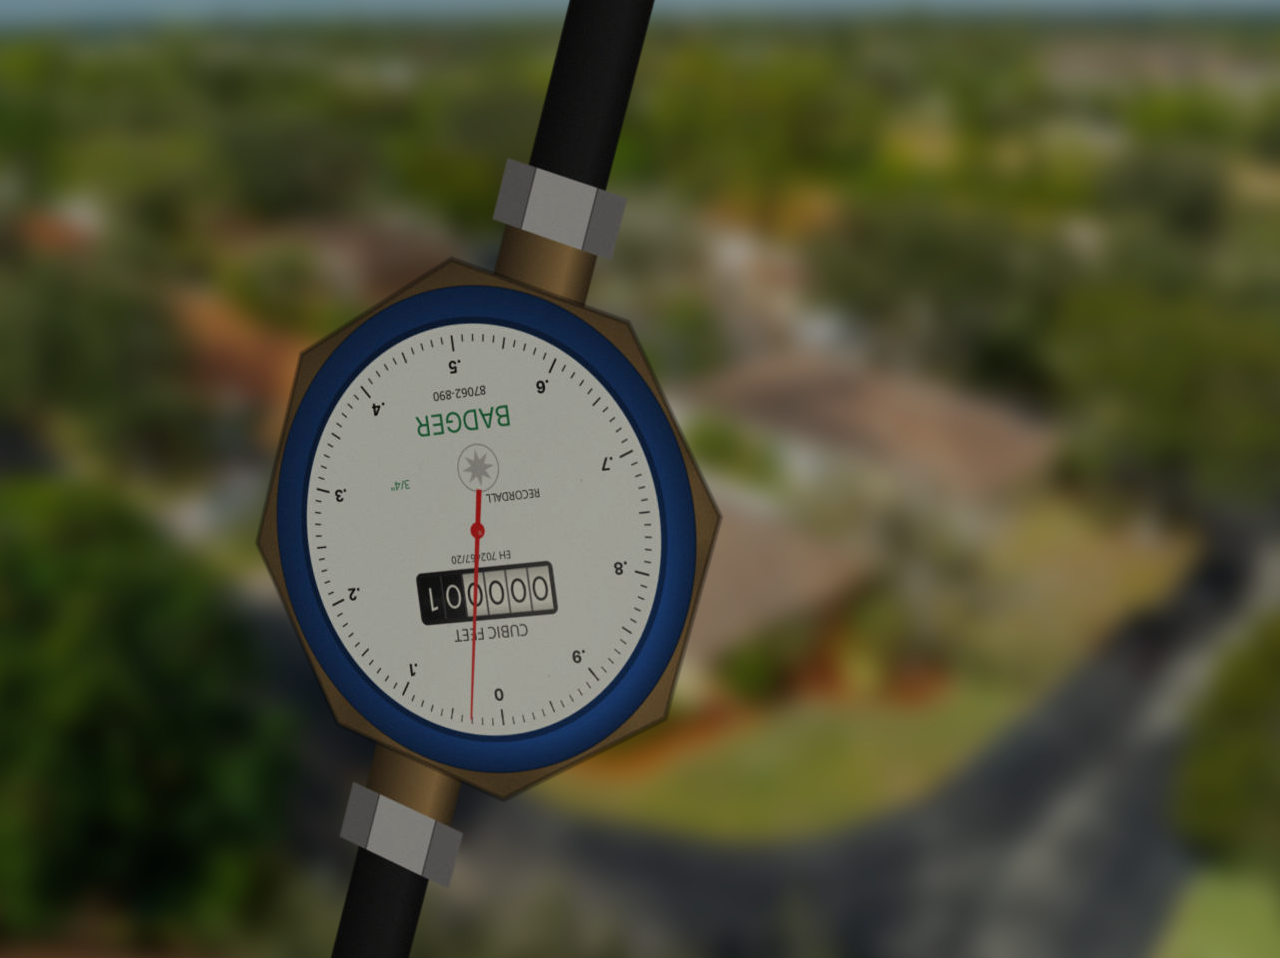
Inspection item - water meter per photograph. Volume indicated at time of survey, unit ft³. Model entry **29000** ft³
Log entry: **1.03** ft³
